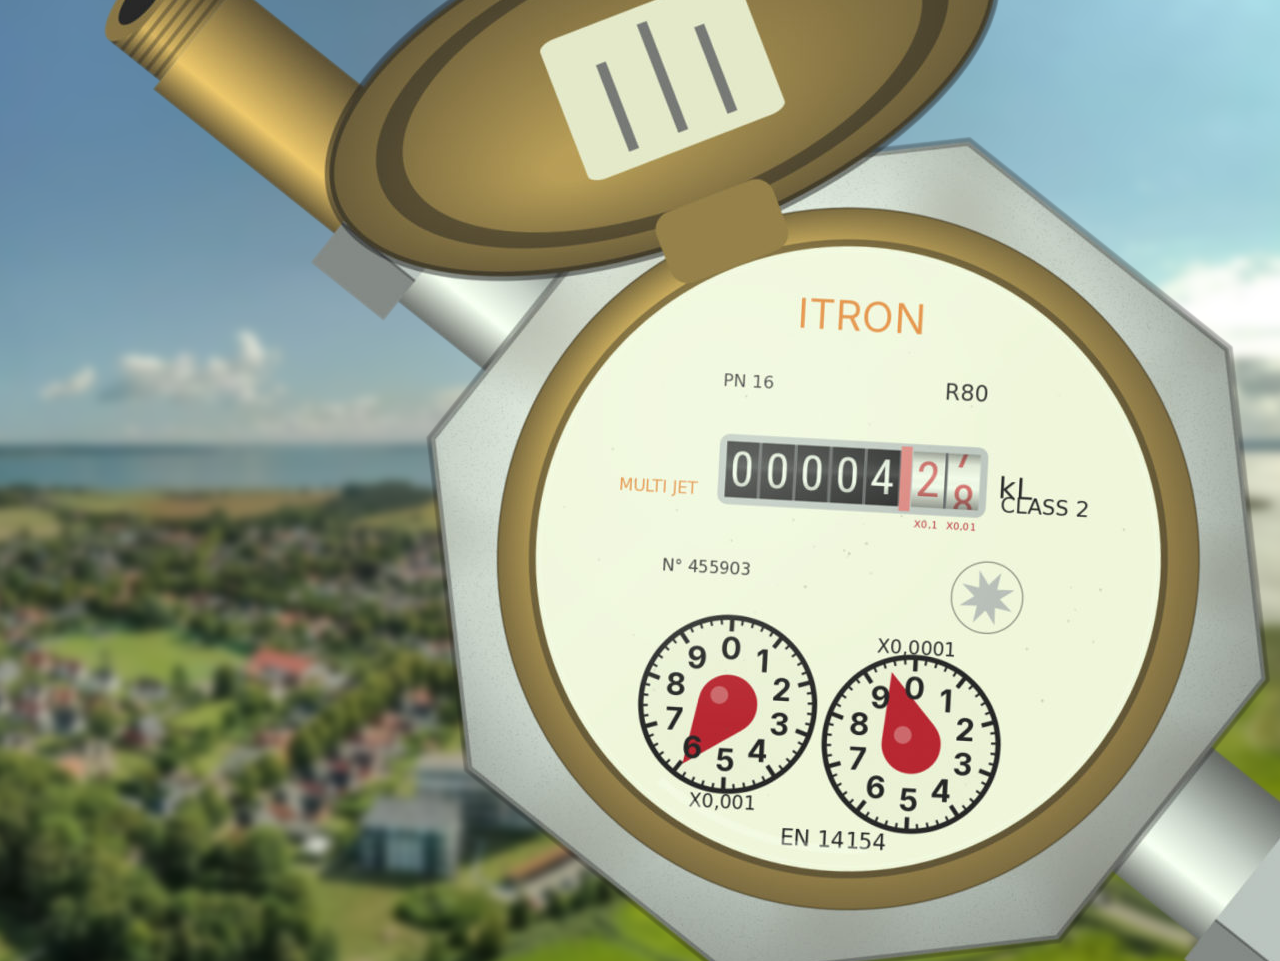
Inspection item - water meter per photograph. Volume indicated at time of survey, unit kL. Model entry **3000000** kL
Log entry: **4.2759** kL
